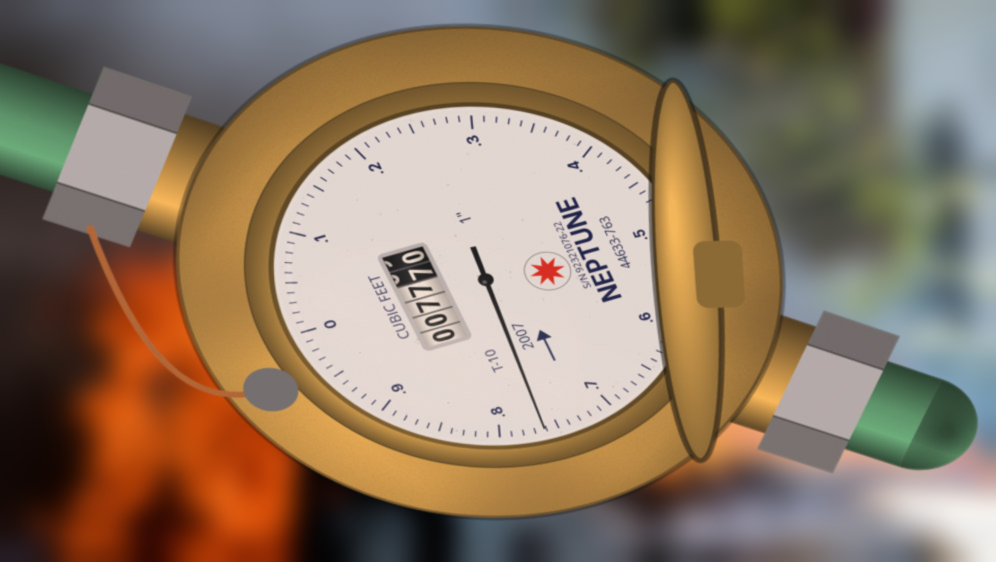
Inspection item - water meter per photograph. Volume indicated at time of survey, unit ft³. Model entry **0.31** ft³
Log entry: **7769.76** ft³
